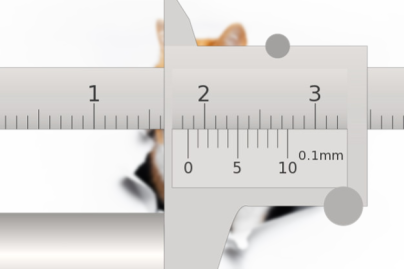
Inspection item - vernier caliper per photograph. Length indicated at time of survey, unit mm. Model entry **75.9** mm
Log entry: **18.5** mm
